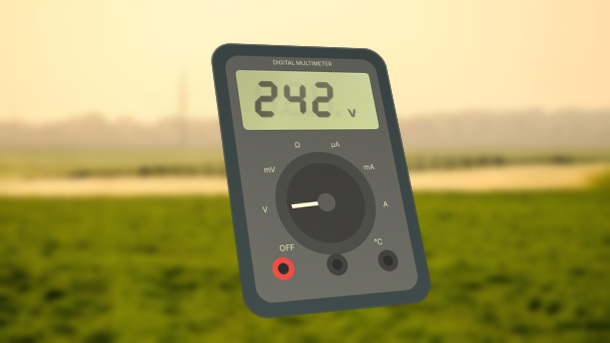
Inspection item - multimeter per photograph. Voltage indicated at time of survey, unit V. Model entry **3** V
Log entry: **242** V
